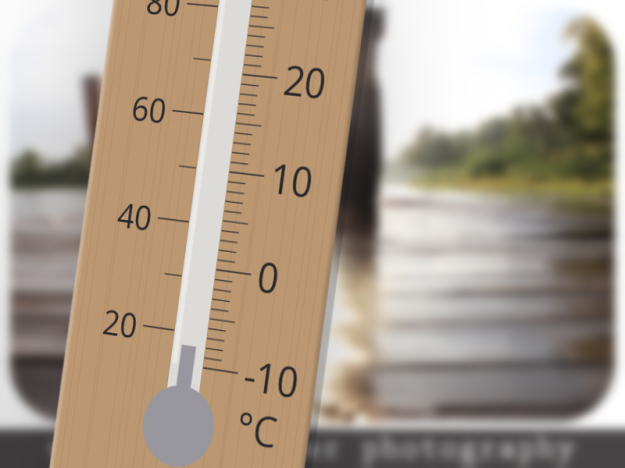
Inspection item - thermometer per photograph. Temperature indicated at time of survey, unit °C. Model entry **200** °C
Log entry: **-8** °C
